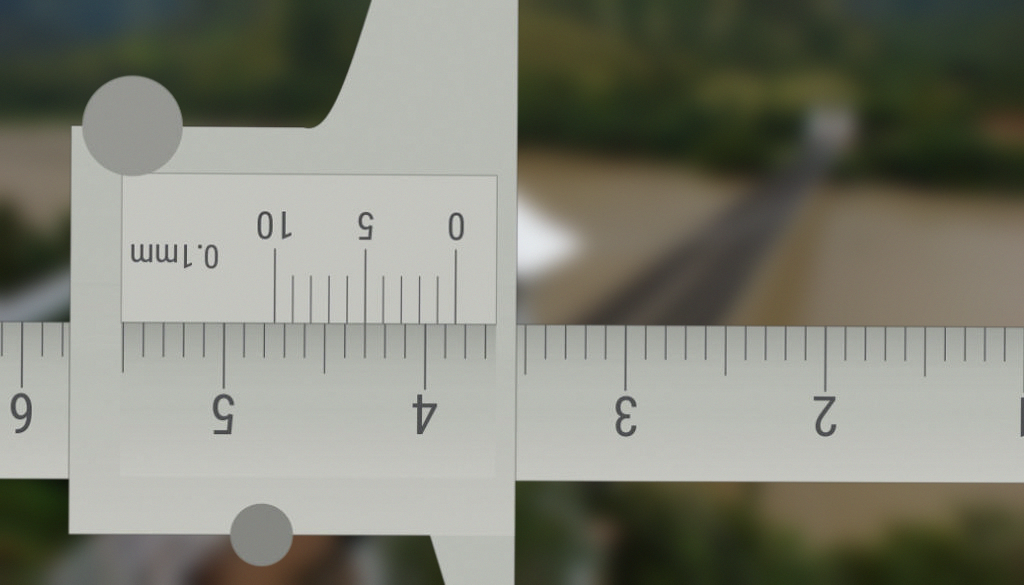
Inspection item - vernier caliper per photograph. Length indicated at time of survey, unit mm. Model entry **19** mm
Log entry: **38.5** mm
